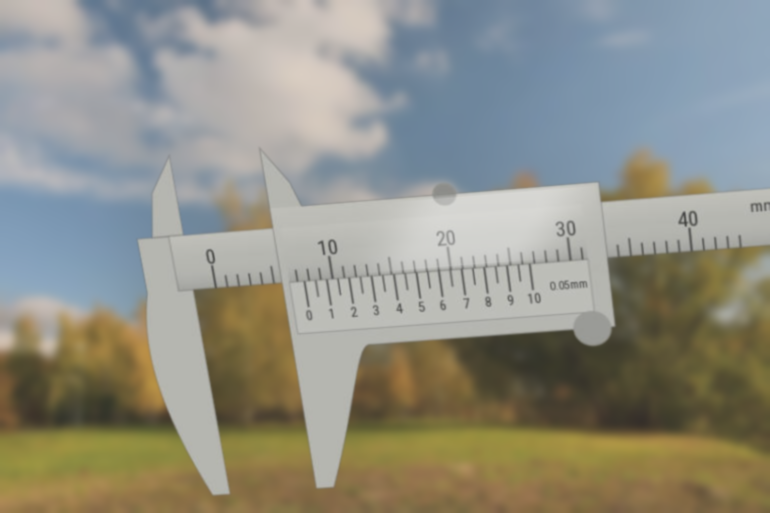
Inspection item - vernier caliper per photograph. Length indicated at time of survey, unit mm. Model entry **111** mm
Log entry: **7.6** mm
